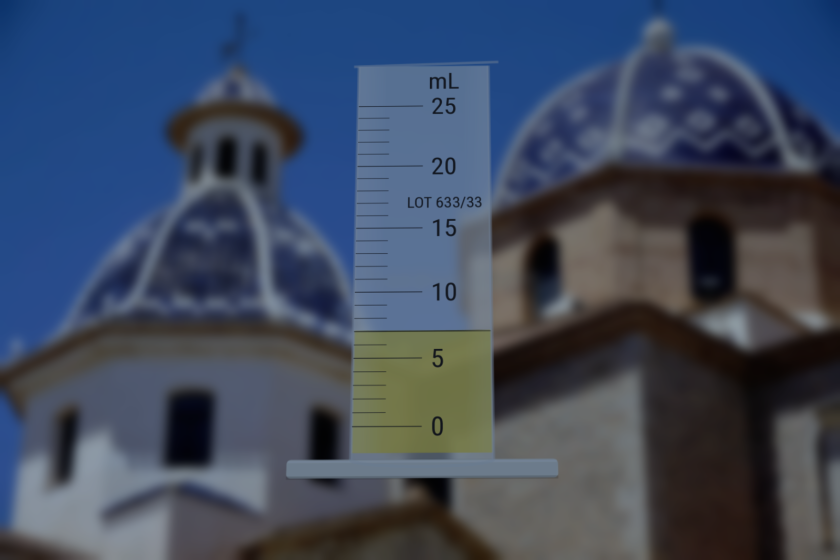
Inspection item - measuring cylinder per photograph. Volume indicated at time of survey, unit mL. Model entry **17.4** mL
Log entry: **7** mL
